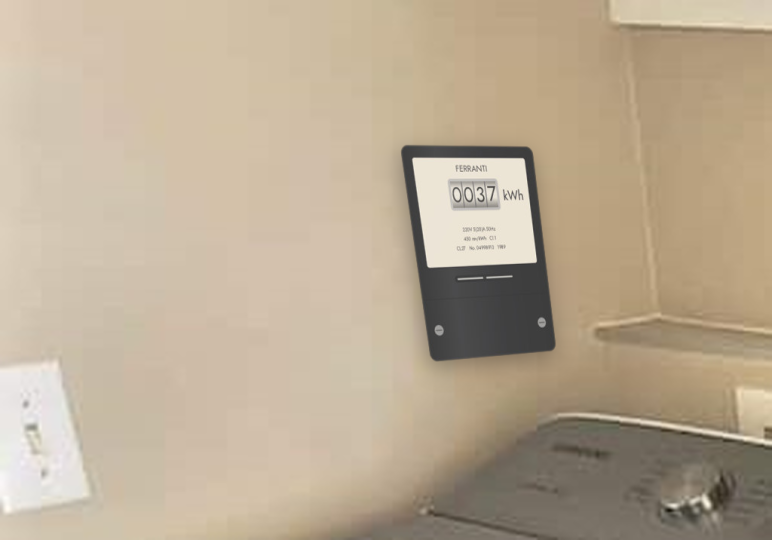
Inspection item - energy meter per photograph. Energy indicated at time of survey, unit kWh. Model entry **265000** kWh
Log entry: **37** kWh
